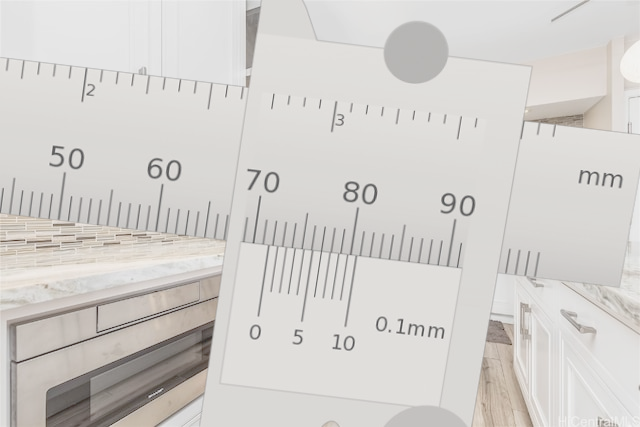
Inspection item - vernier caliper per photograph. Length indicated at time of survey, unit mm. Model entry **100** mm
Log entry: **71.6** mm
